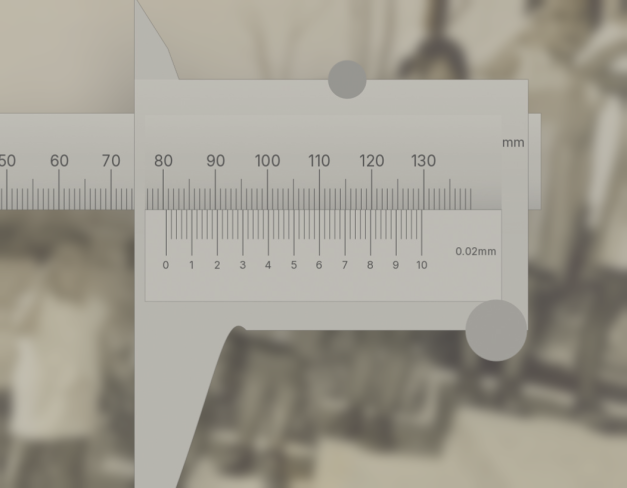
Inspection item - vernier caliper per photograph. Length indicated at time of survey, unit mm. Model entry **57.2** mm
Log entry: **80.6** mm
